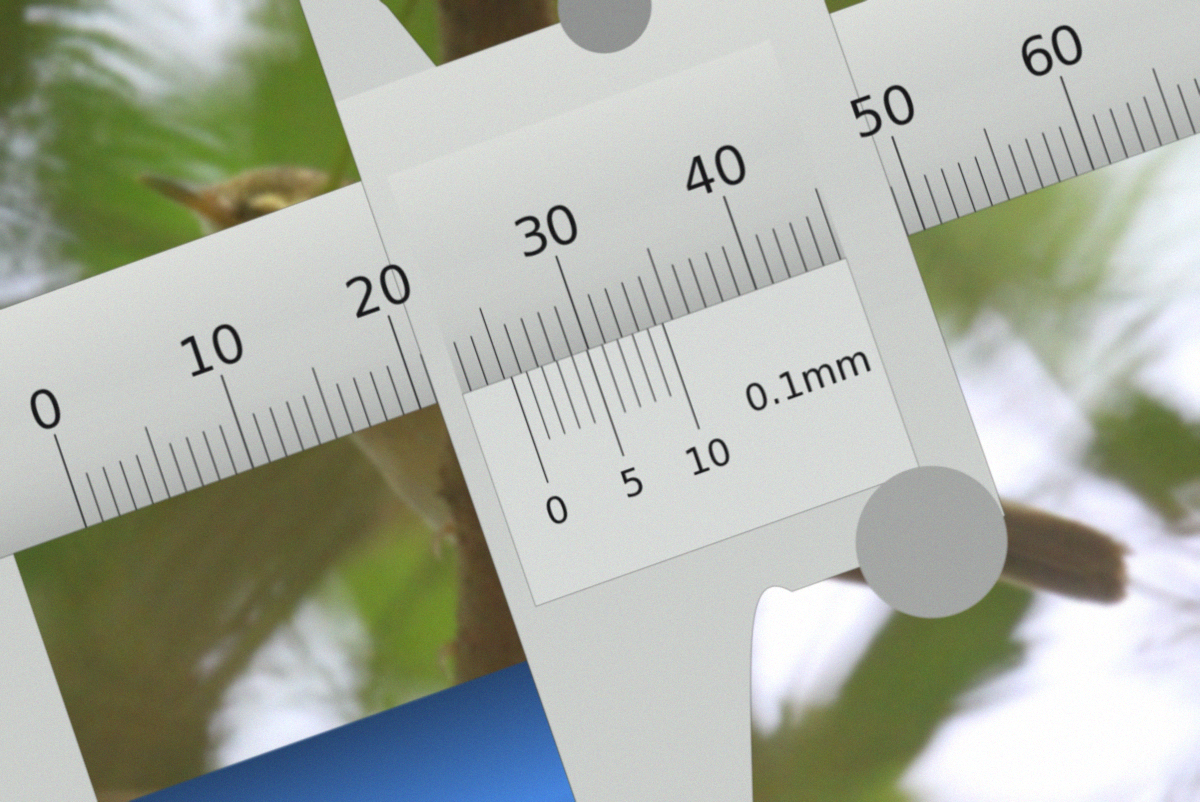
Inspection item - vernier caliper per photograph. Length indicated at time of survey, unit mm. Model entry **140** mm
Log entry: **25.4** mm
